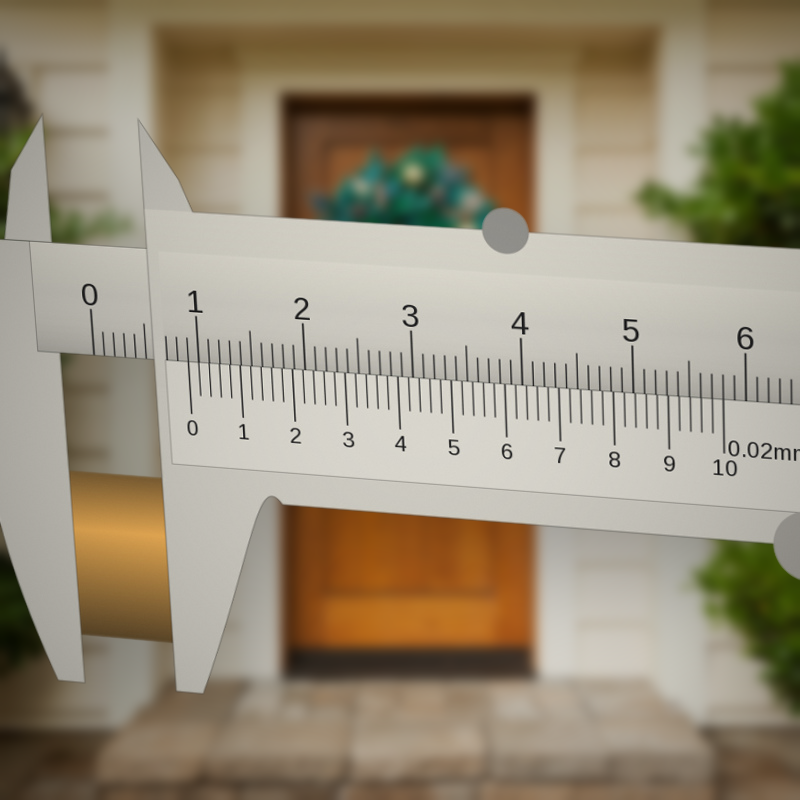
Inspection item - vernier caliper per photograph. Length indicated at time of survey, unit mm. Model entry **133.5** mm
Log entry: **9.0** mm
